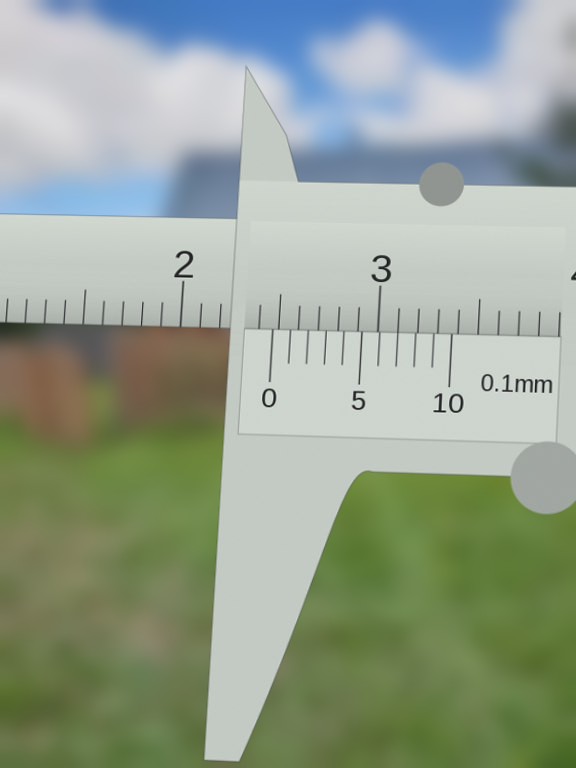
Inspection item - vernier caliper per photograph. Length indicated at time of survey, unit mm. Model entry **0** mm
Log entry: **24.7** mm
